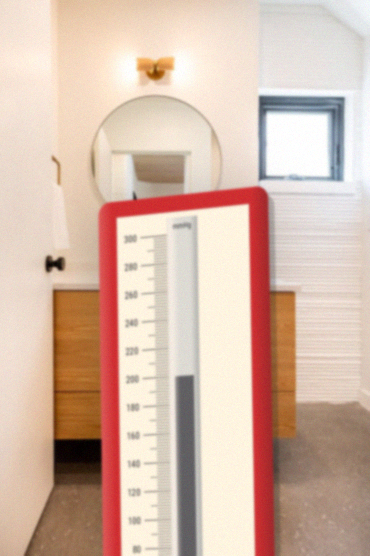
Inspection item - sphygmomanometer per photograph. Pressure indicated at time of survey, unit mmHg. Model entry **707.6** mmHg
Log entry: **200** mmHg
